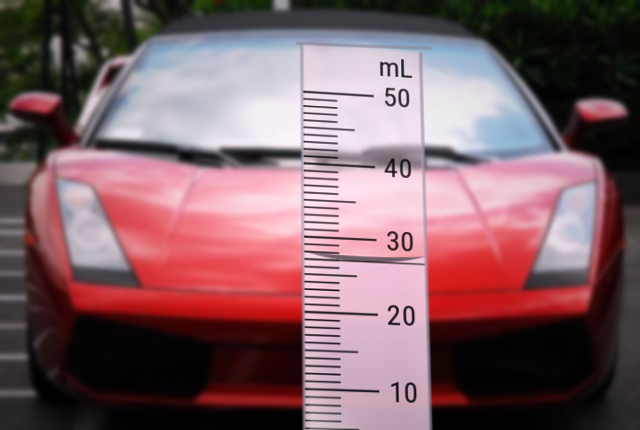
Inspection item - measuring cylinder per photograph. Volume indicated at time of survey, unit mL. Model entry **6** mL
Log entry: **27** mL
